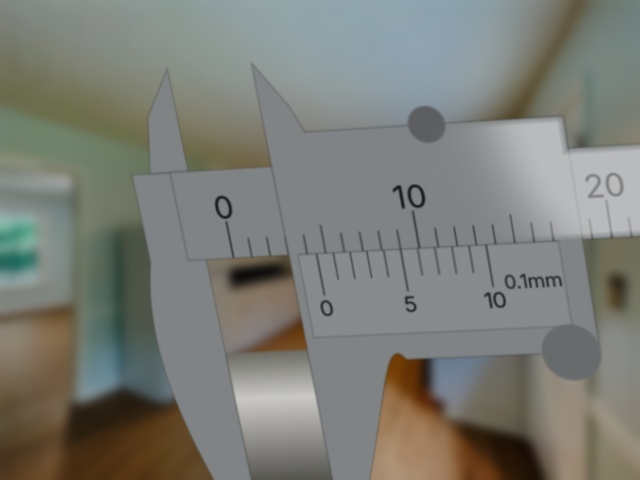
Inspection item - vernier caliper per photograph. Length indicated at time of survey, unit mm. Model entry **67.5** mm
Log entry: **4.5** mm
